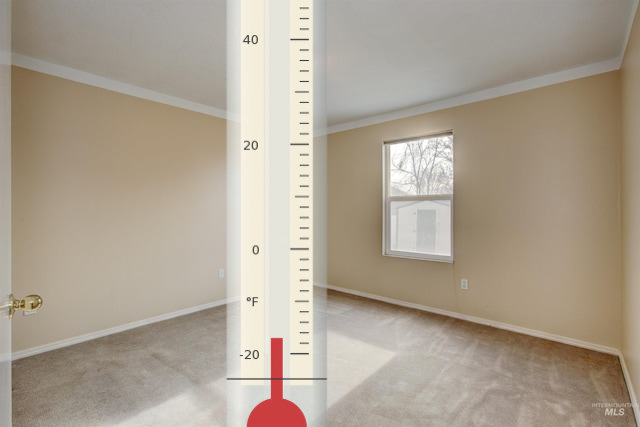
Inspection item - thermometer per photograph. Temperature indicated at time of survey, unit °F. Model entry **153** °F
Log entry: **-17** °F
